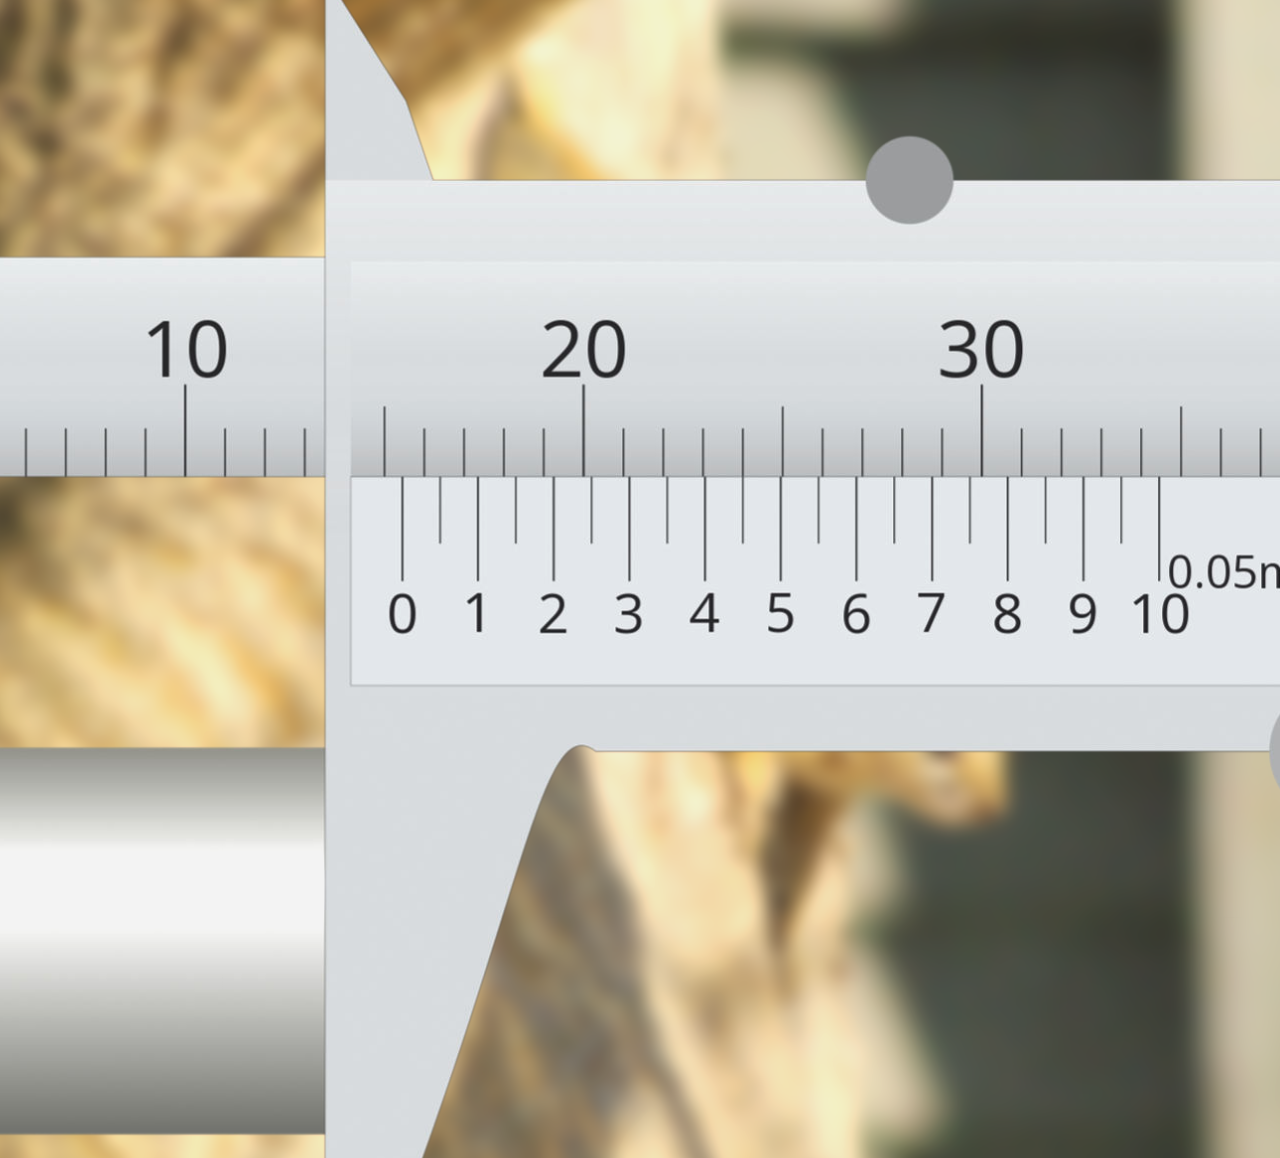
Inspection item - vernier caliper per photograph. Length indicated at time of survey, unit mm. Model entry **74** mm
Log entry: **15.45** mm
